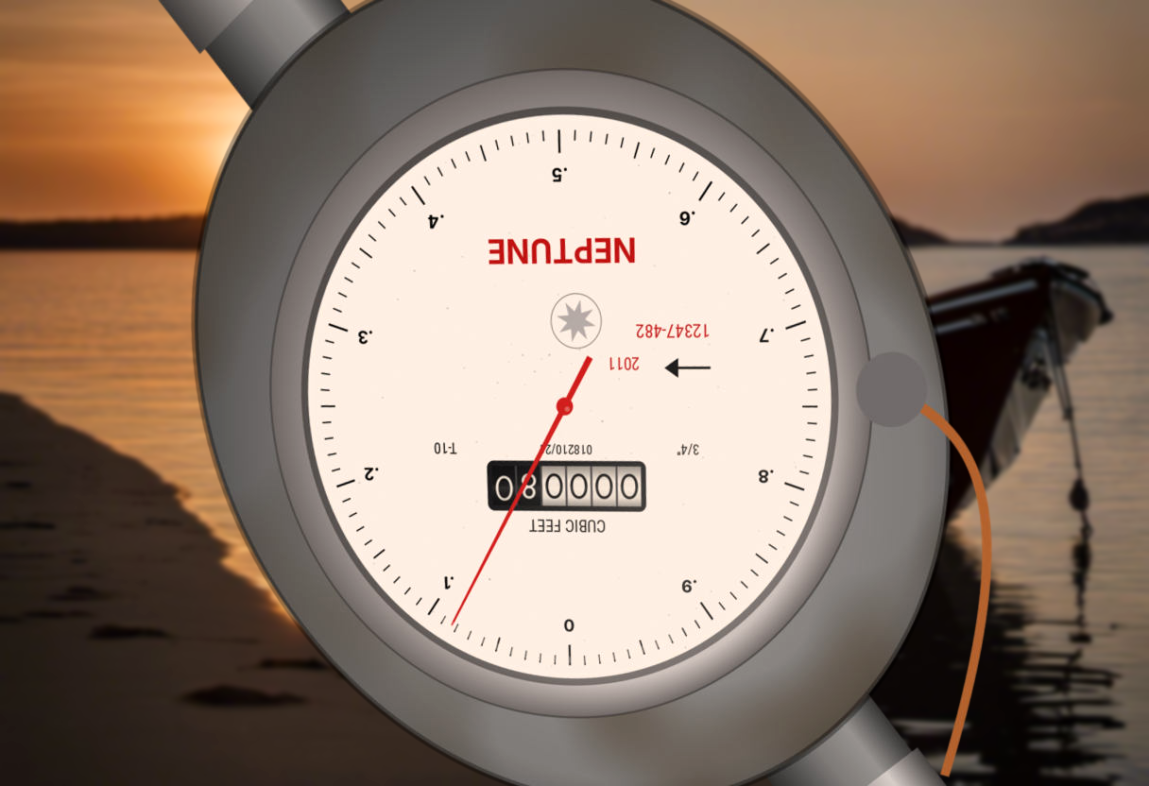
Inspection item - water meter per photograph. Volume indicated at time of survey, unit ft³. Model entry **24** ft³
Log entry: **80.08** ft³
